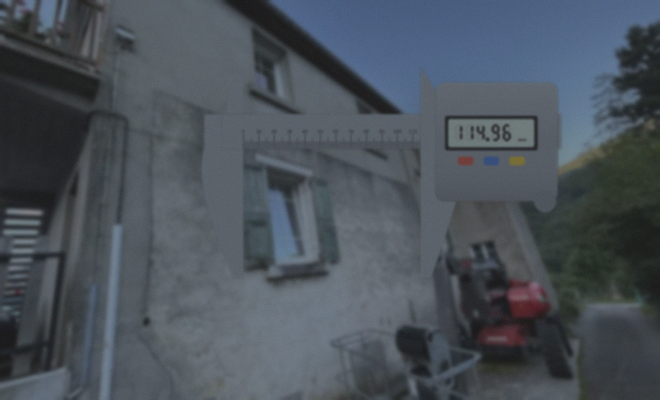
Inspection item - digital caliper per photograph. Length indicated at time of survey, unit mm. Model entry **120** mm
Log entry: **114.96** mm
